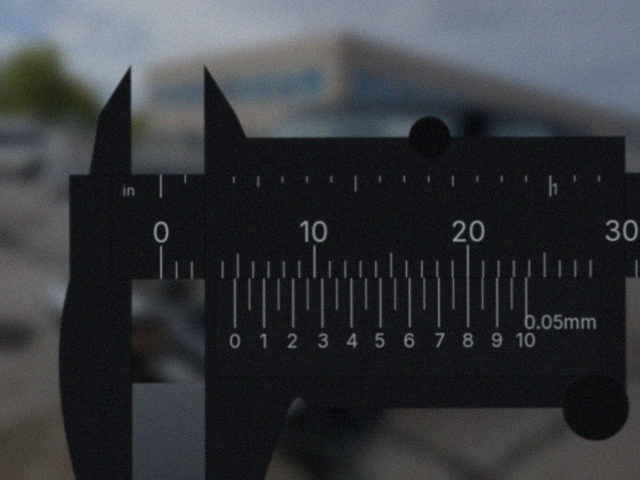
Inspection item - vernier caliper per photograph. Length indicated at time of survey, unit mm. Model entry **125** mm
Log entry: **4.8** mm
